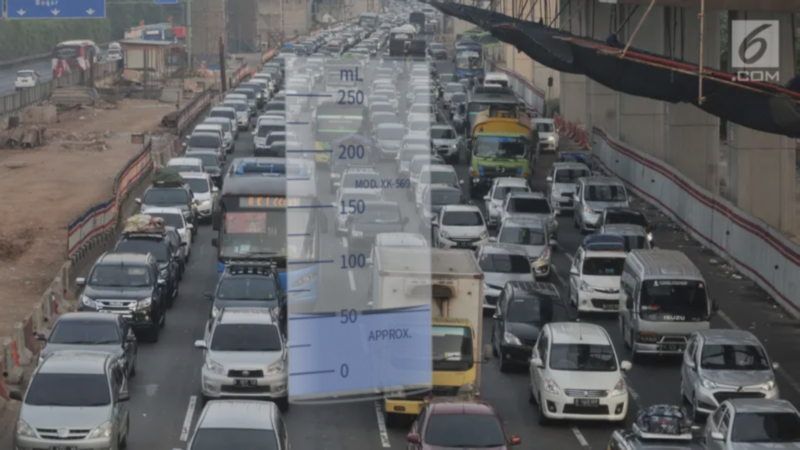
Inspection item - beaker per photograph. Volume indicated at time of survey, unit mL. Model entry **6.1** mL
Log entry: **50** mL
